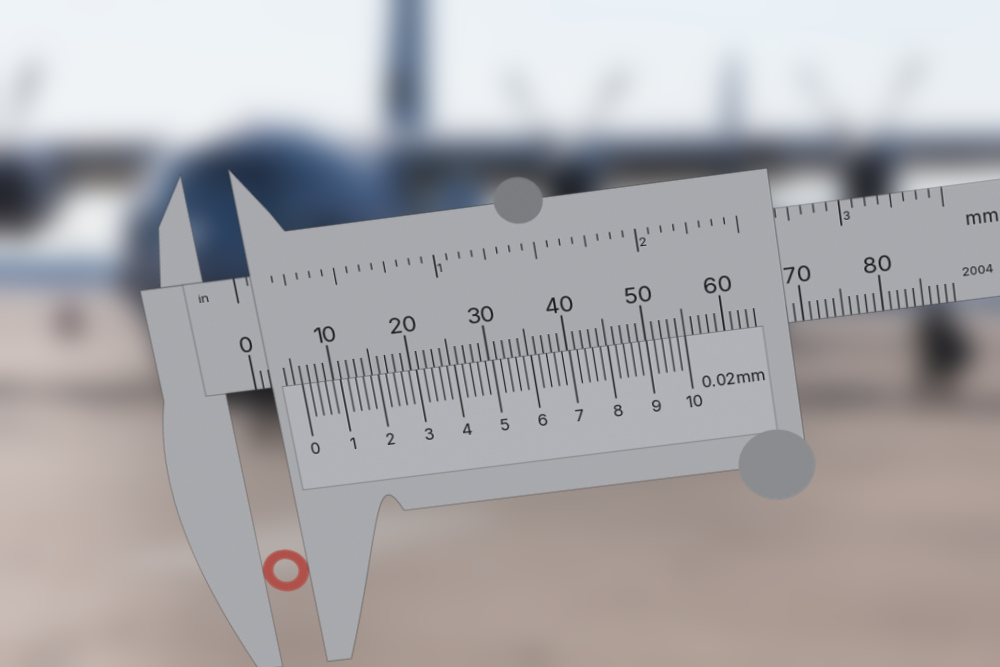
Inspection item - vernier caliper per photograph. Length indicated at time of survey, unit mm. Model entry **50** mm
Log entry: **6.0** mm
